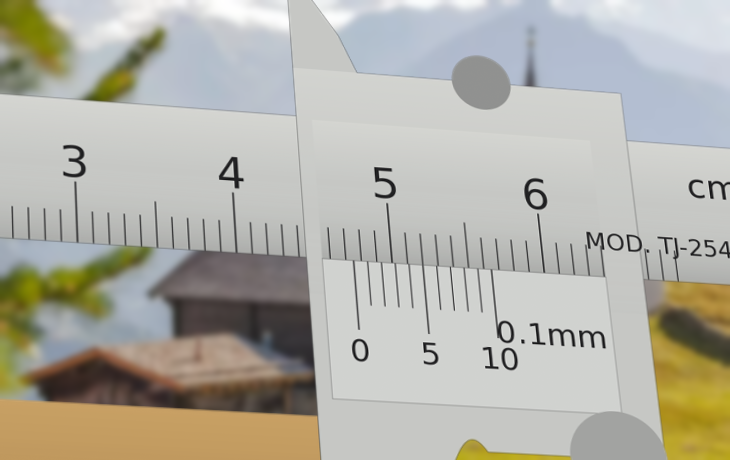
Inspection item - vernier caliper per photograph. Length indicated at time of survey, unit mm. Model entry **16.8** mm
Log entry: **47.5** mm
